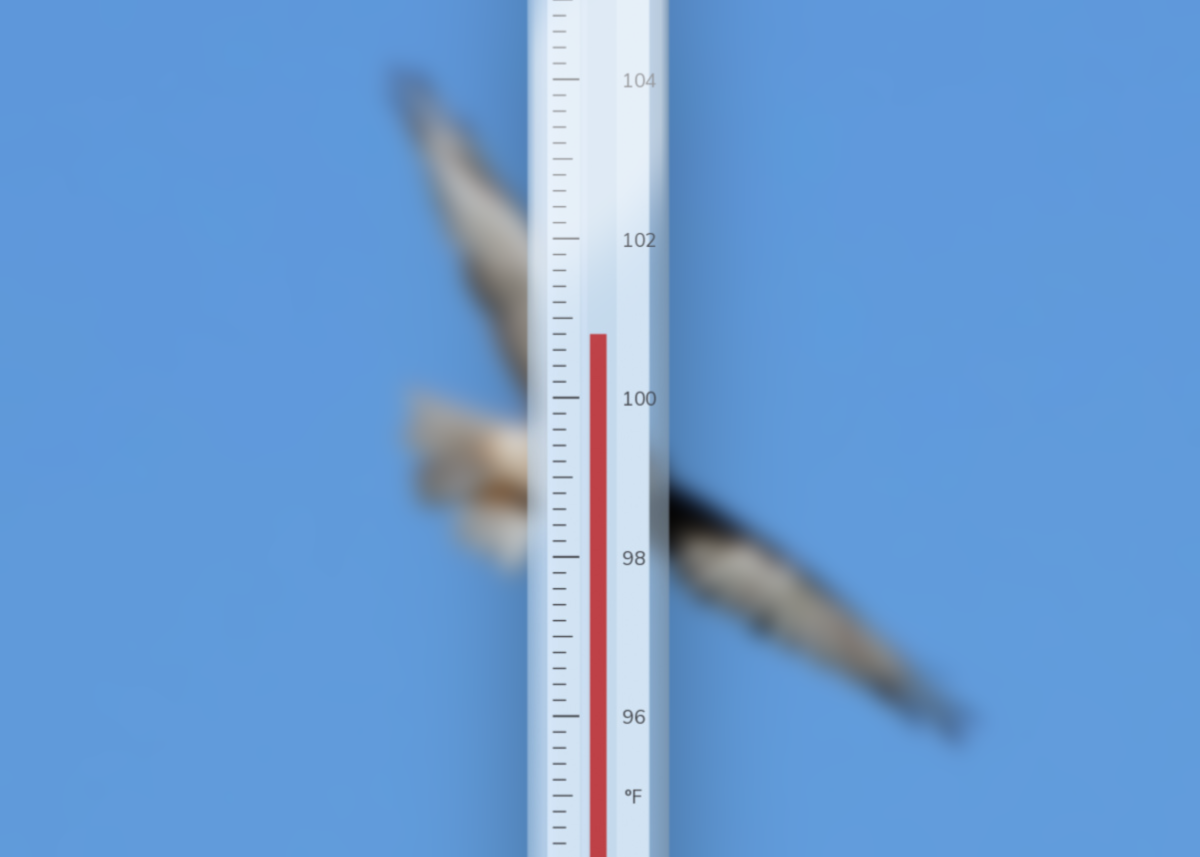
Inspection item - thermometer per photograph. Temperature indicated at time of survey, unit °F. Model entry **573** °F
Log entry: **100.8** °F
